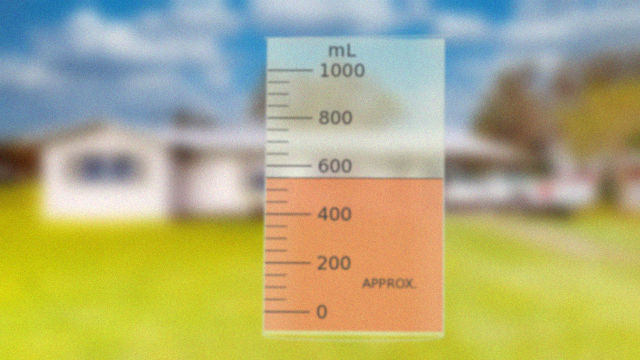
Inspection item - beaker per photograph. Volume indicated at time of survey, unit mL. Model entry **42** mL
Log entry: **550** mL
